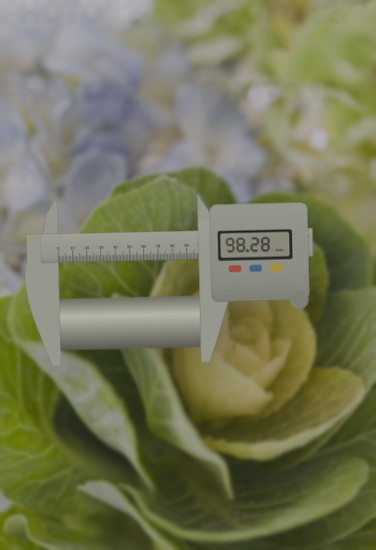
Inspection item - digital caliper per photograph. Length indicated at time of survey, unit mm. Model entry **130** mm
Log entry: **98.28** mm
